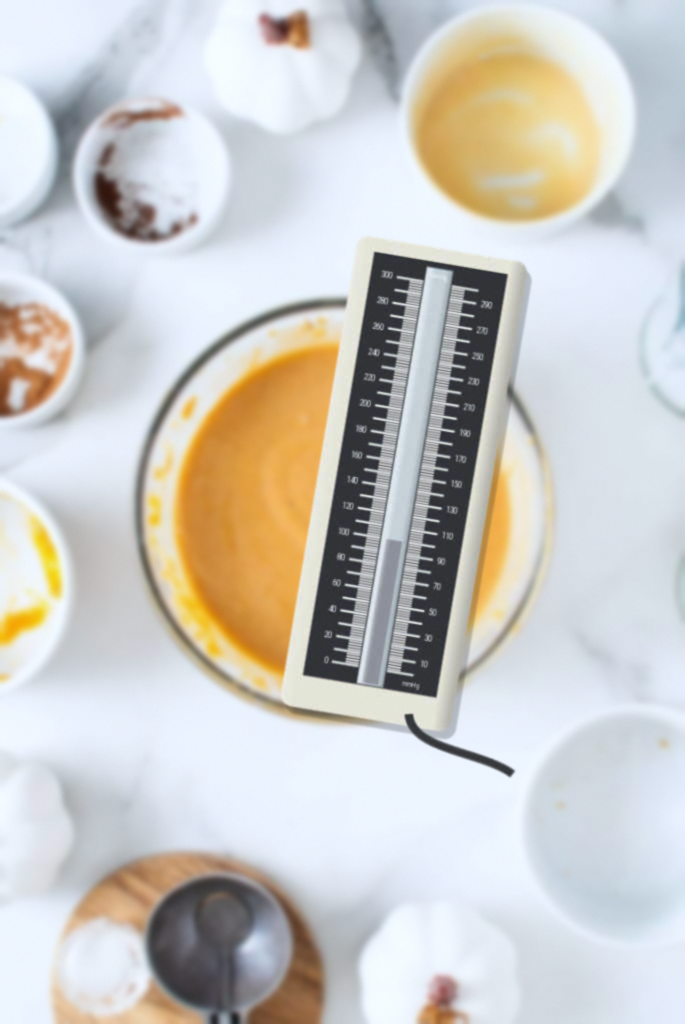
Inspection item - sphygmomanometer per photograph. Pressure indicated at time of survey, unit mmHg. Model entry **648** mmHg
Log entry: **100** mmHg
